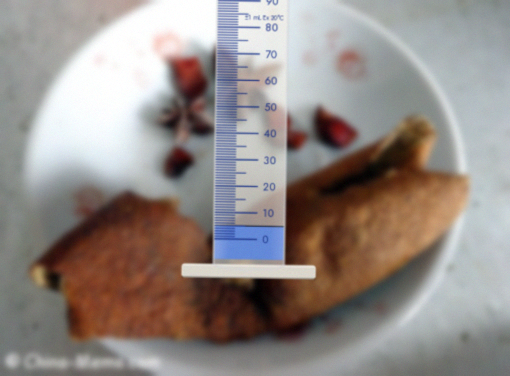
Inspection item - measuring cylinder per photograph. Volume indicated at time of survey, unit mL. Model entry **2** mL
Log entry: **5** mL
